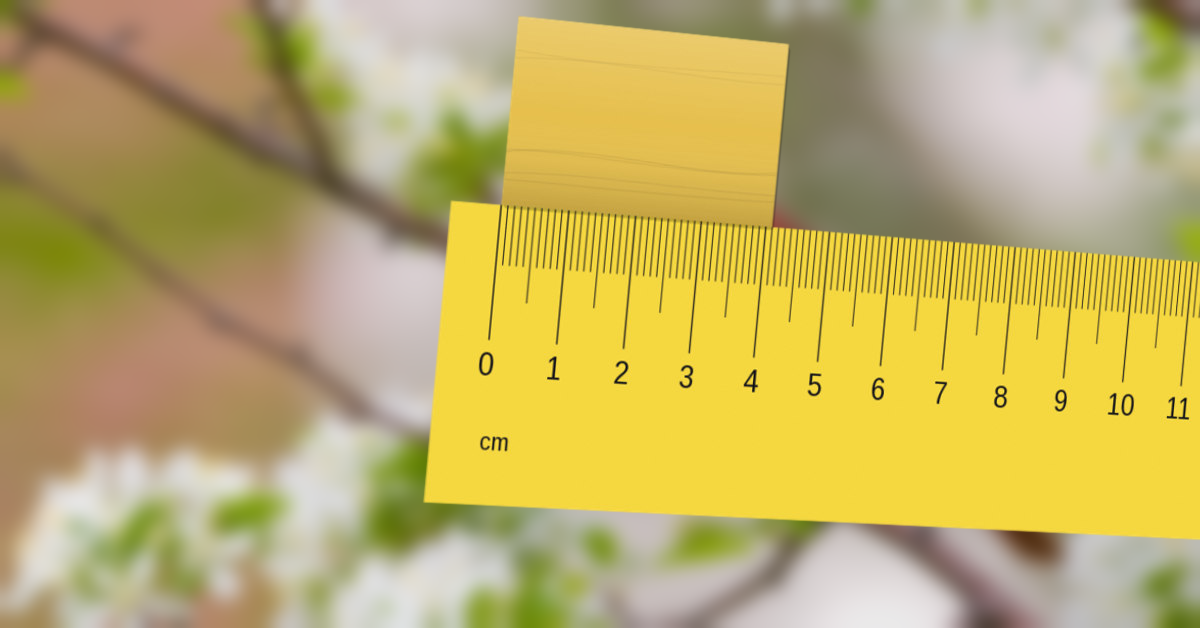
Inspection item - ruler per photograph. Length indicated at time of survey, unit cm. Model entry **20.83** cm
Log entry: **4.1** cm
